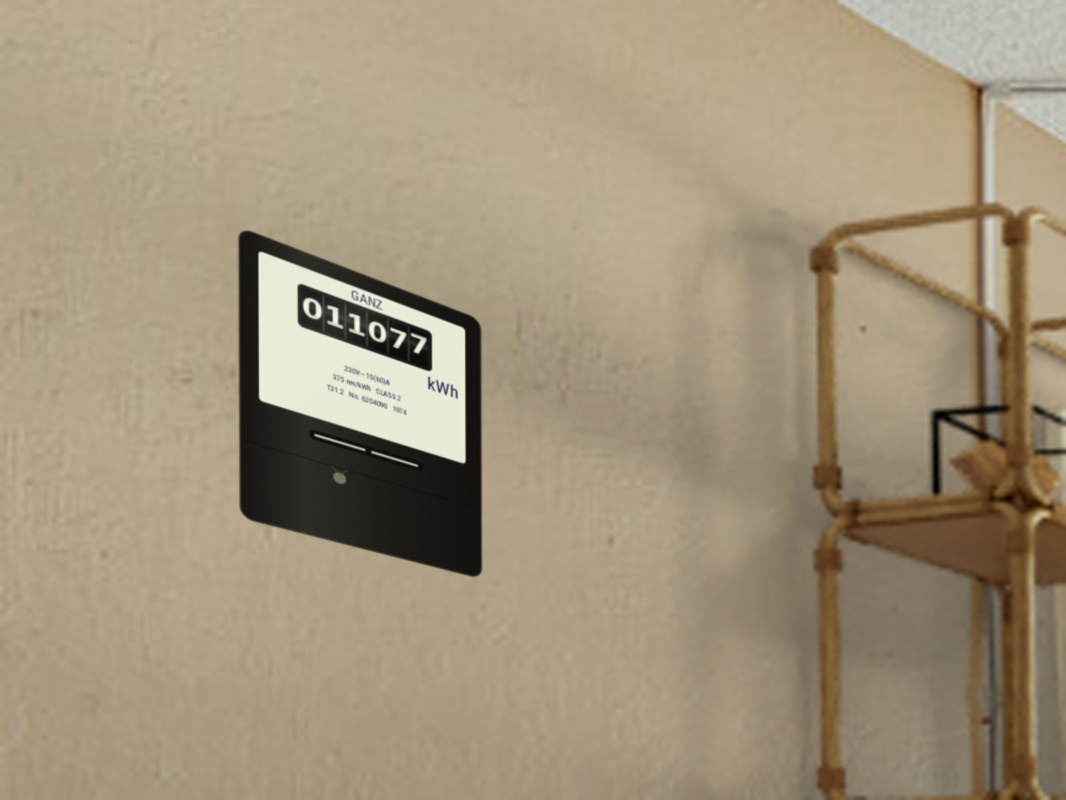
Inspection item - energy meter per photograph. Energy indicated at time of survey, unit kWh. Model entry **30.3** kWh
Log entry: **11077** kWh
